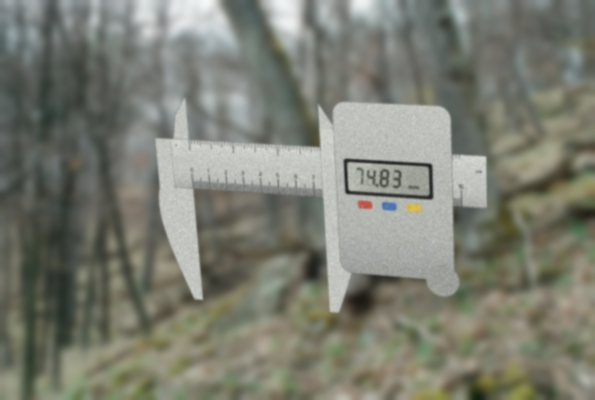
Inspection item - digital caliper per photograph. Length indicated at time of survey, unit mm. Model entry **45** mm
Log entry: **74.83** mm
